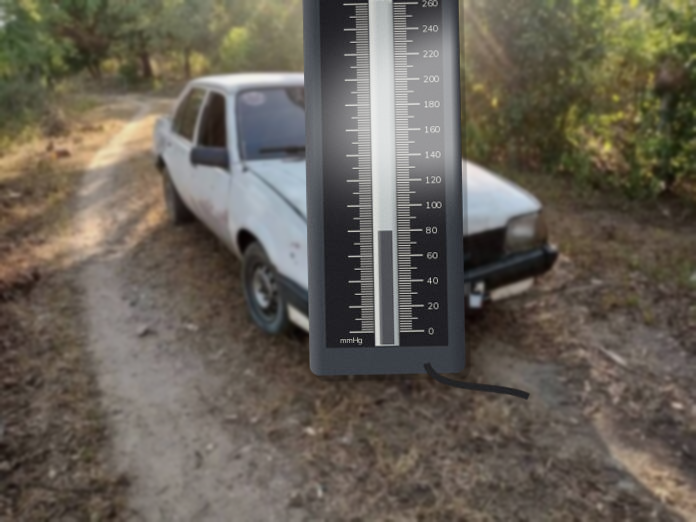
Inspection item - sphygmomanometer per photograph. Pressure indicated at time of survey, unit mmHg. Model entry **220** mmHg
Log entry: **80** mmHg
